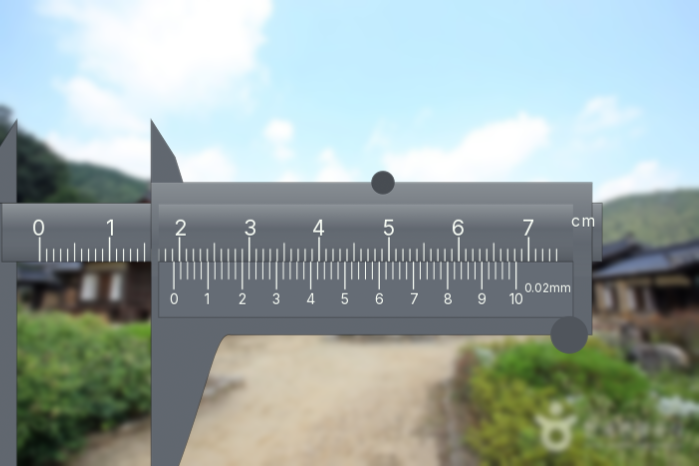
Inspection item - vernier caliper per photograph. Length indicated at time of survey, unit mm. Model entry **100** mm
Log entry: **19.2** mm
